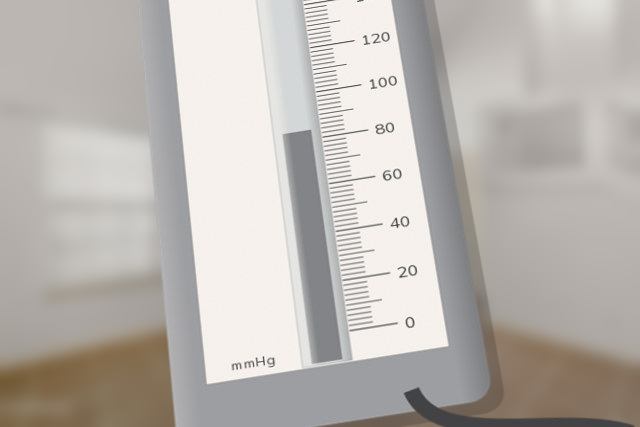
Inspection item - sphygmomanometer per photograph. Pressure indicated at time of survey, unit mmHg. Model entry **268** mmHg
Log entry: **84** mmHg
